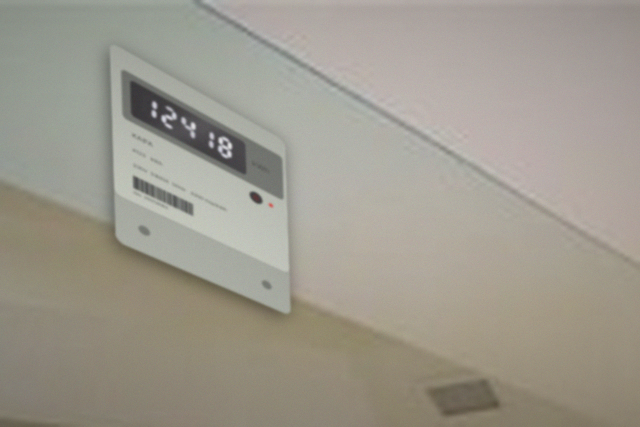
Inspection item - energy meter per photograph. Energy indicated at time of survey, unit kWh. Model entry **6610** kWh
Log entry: **12418** kWh
